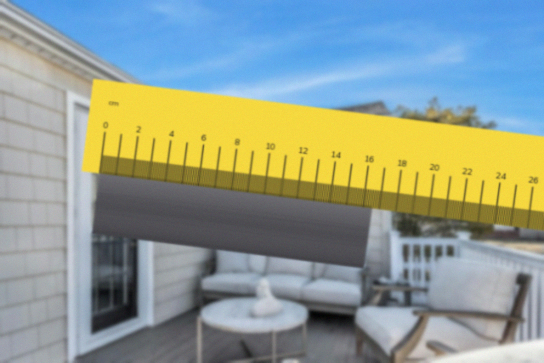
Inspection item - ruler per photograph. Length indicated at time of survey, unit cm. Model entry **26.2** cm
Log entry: **16.5** cm
